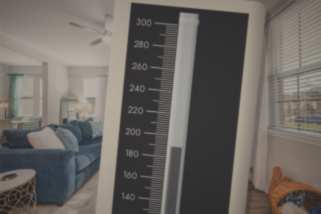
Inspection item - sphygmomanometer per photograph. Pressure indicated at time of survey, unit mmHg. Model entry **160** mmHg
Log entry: **190** mmHg
